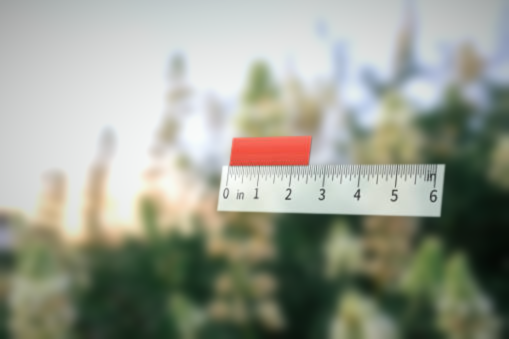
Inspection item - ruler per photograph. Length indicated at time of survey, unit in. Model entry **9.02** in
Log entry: **2.5** in
